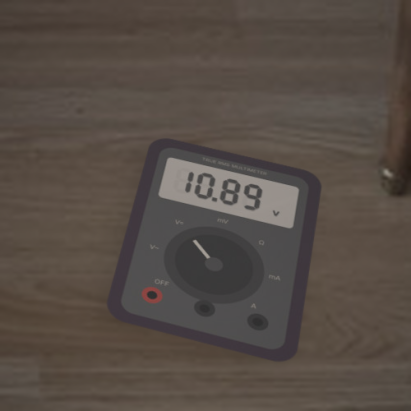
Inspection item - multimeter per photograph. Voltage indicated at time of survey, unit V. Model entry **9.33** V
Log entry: **10.89** V
